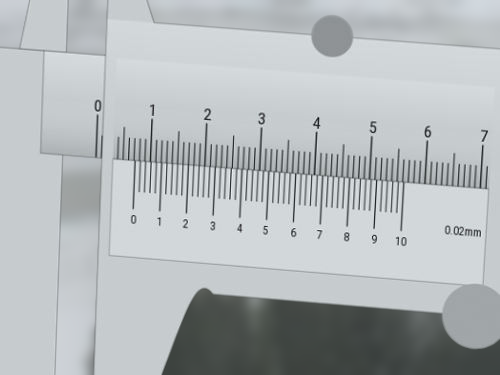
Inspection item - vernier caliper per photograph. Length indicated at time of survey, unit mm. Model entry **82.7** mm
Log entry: **7.2** mm
